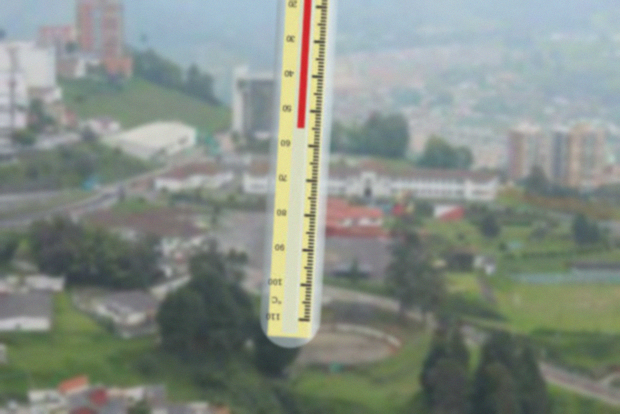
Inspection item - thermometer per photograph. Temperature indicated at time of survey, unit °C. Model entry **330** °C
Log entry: **55** °C
